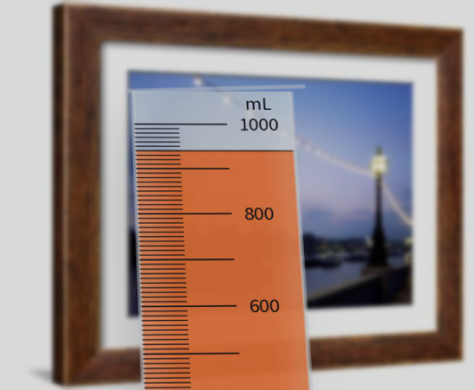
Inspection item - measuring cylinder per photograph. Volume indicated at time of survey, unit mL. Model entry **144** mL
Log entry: **940** mL
